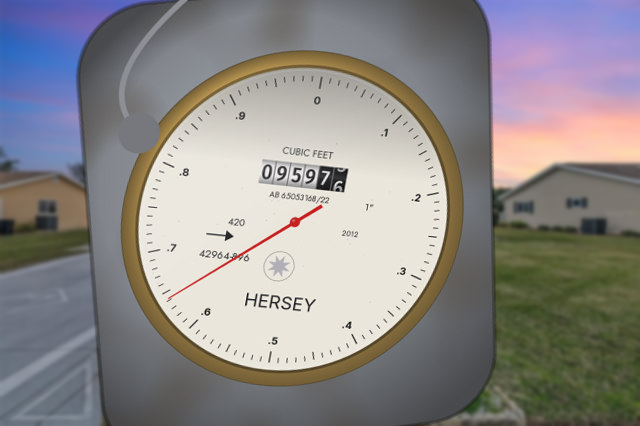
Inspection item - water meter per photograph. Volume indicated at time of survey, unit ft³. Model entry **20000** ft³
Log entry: **95975.64** ft³
